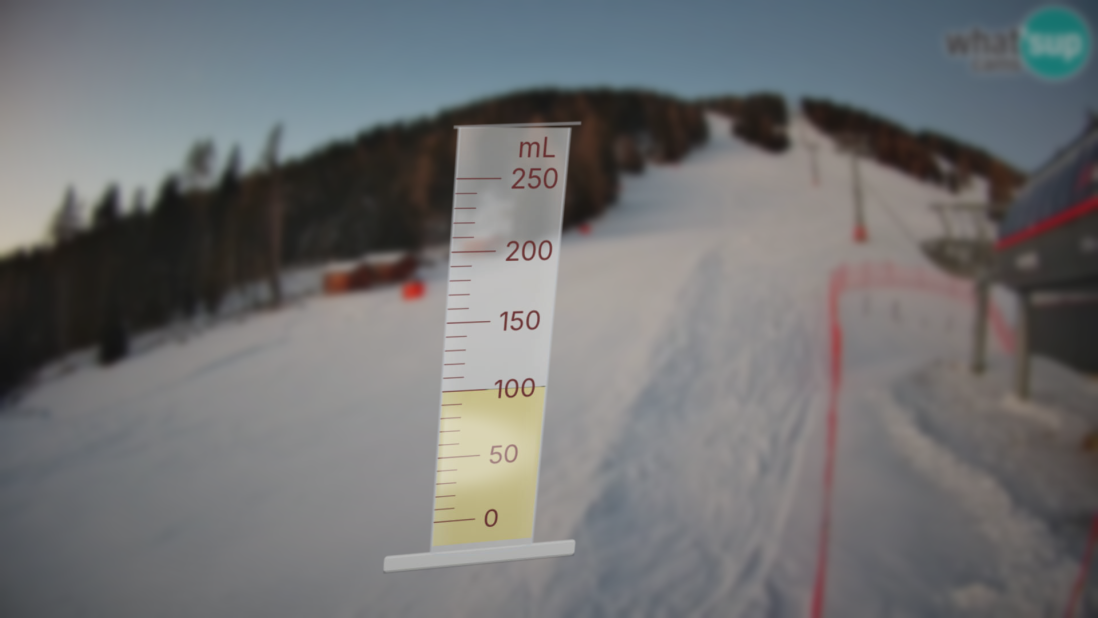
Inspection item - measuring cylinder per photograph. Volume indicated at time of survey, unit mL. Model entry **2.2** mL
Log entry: **100** mL
